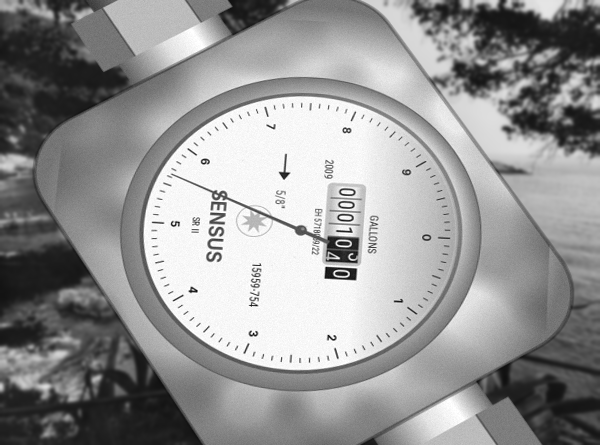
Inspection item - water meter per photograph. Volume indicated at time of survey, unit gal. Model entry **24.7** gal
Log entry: **1035.6** gal
